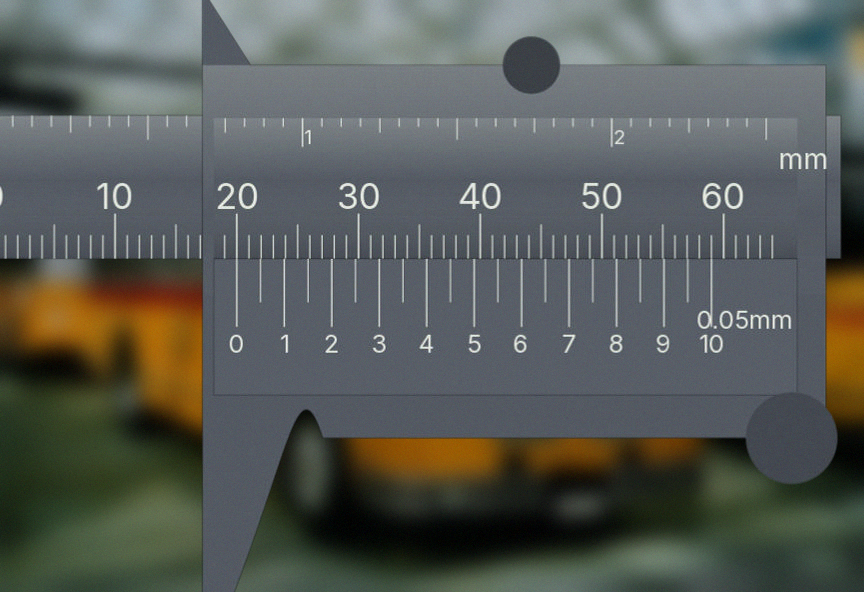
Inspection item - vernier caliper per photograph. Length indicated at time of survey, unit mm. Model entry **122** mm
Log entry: **20.0** mm
